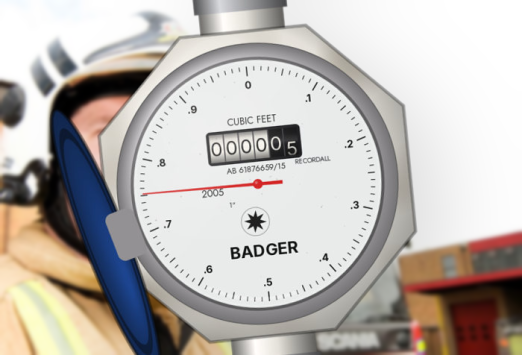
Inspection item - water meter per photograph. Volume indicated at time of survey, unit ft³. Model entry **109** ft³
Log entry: **4.75** ft³
